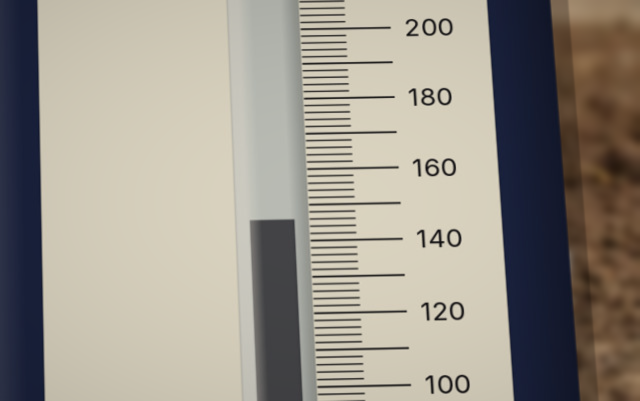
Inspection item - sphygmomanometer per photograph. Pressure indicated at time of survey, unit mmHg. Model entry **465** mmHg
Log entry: **146** mmHg
